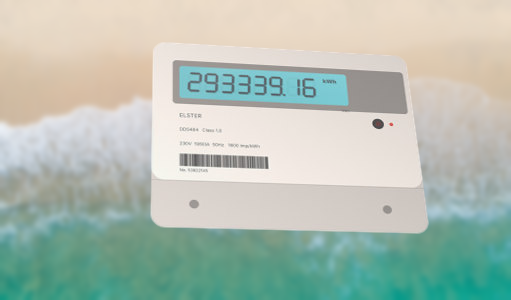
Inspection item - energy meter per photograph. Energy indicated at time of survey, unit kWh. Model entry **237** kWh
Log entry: **293339.16** kWh
